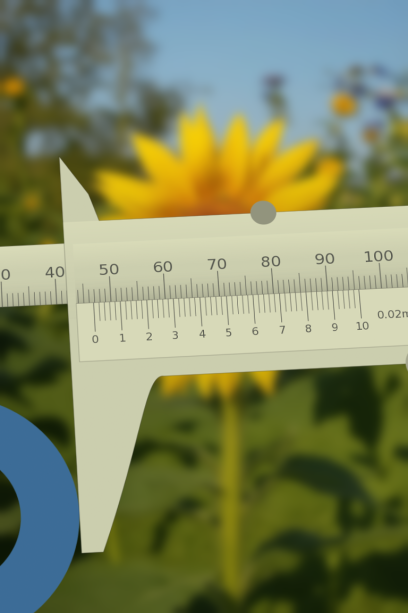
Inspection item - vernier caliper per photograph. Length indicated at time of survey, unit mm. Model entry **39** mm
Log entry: **46.8** mm
